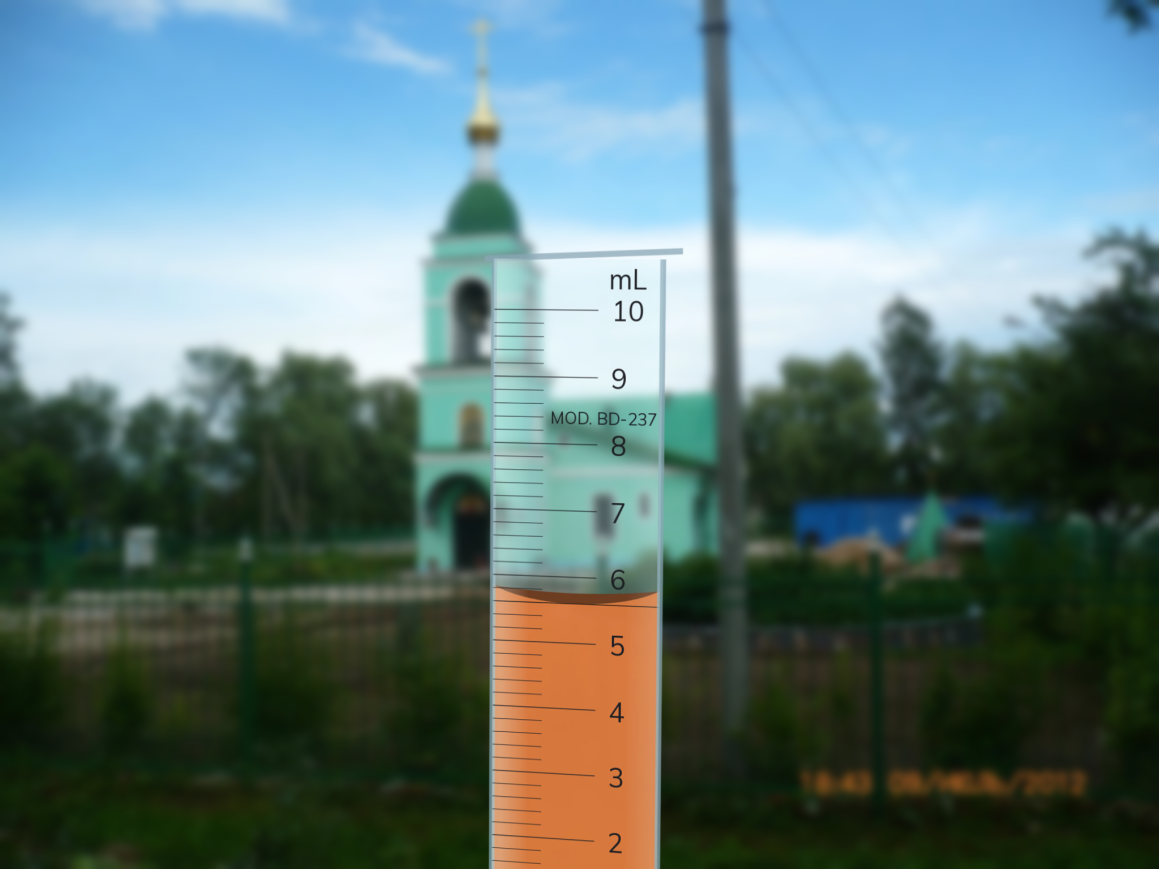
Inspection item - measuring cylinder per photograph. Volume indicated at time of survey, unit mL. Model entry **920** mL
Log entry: **5.6** mL
